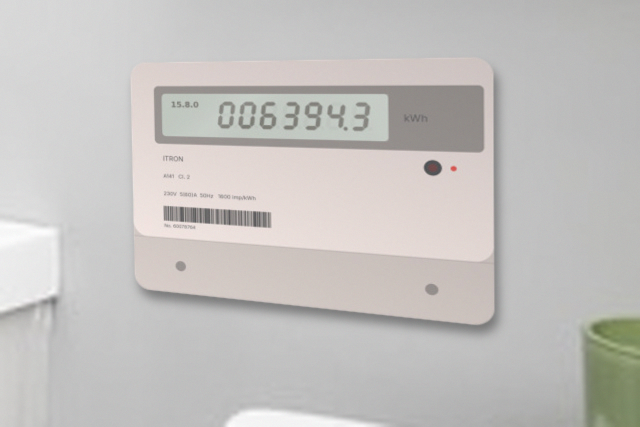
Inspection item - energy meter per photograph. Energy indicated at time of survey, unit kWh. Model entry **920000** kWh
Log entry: **6394.3** kWh
